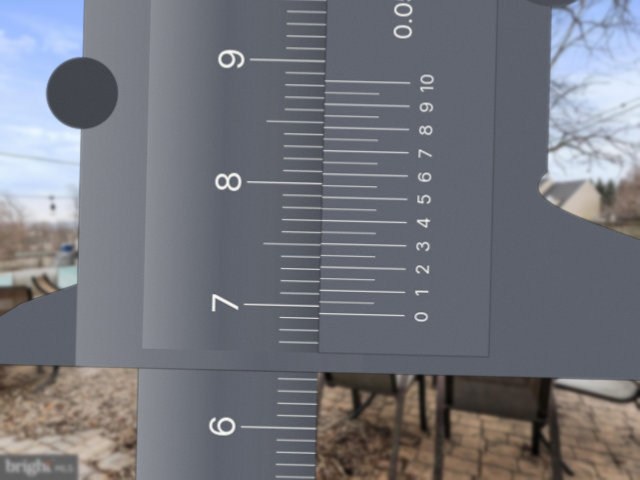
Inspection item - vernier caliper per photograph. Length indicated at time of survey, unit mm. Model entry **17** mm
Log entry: **69.4** mm
